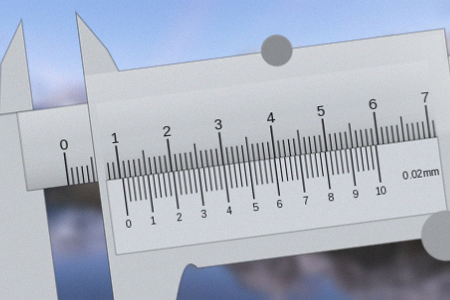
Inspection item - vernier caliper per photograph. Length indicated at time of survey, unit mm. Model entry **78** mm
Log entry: **10.5** mm
